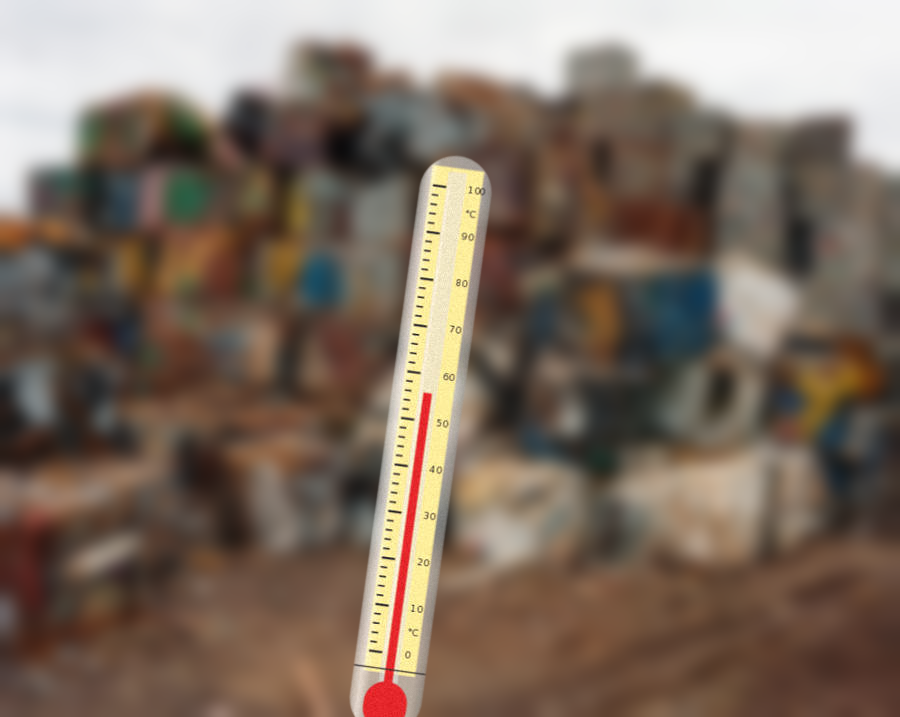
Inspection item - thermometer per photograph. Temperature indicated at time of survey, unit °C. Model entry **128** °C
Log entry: **56** °C
